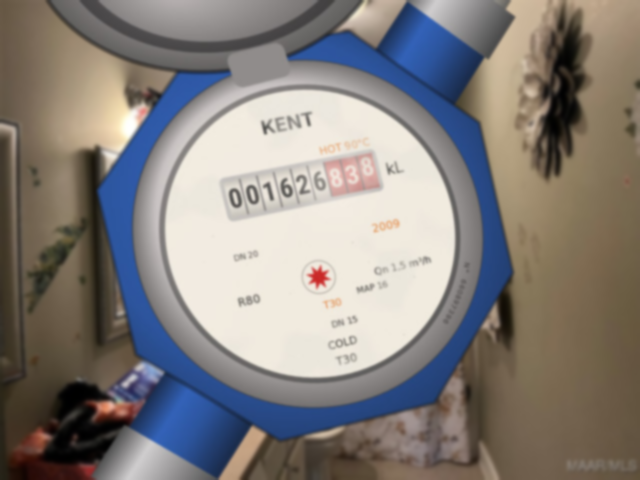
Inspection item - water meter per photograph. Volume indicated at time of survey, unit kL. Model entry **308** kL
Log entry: **1626.838** kL
